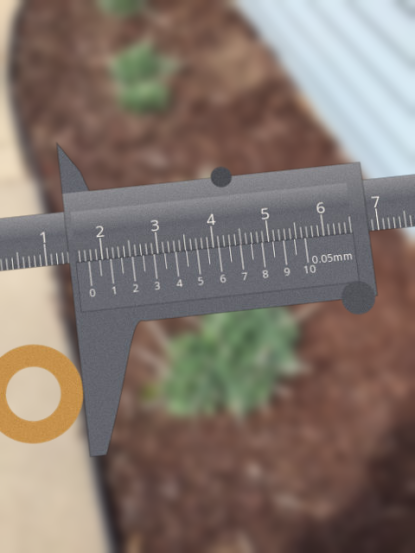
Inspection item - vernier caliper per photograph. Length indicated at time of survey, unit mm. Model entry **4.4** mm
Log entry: **17.6** mm
